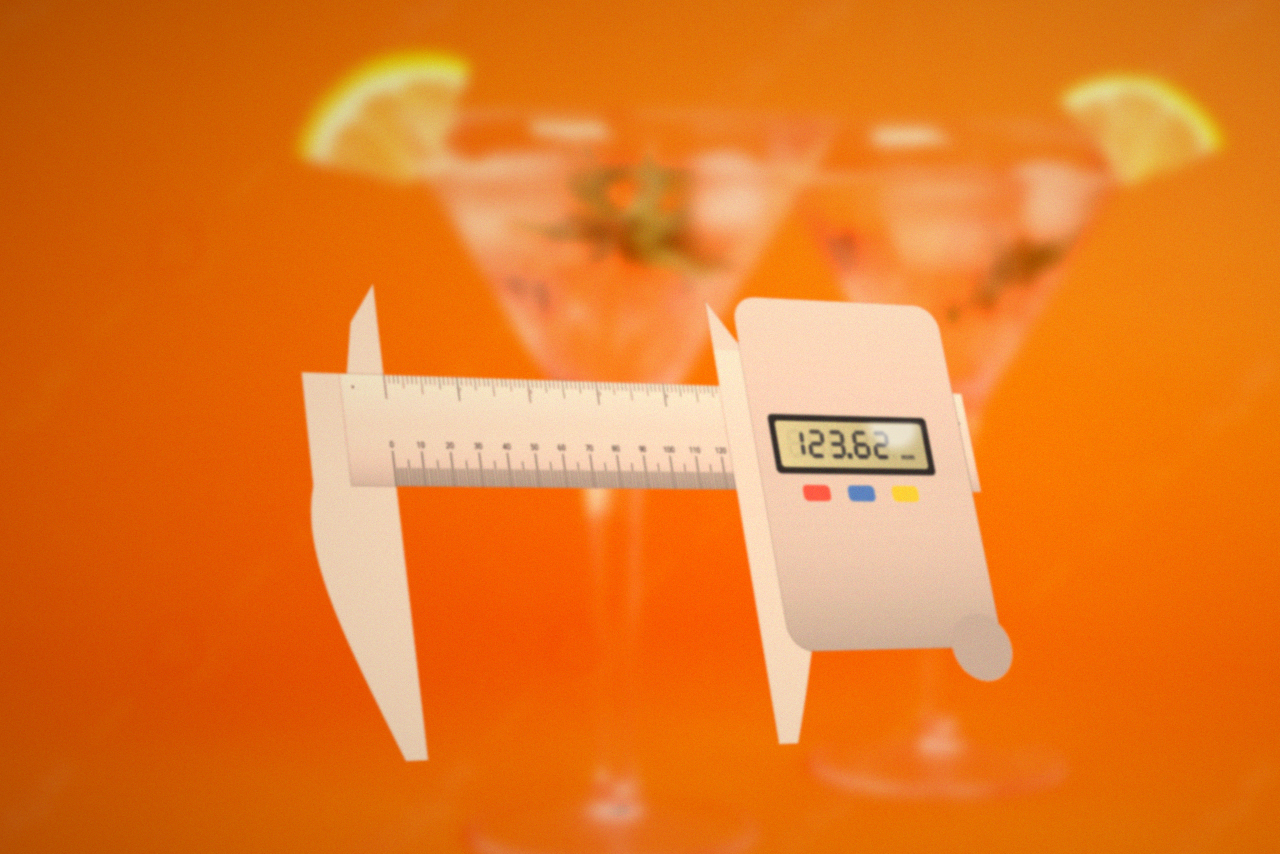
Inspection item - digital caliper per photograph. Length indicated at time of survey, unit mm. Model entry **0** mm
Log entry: **123.62** mm
